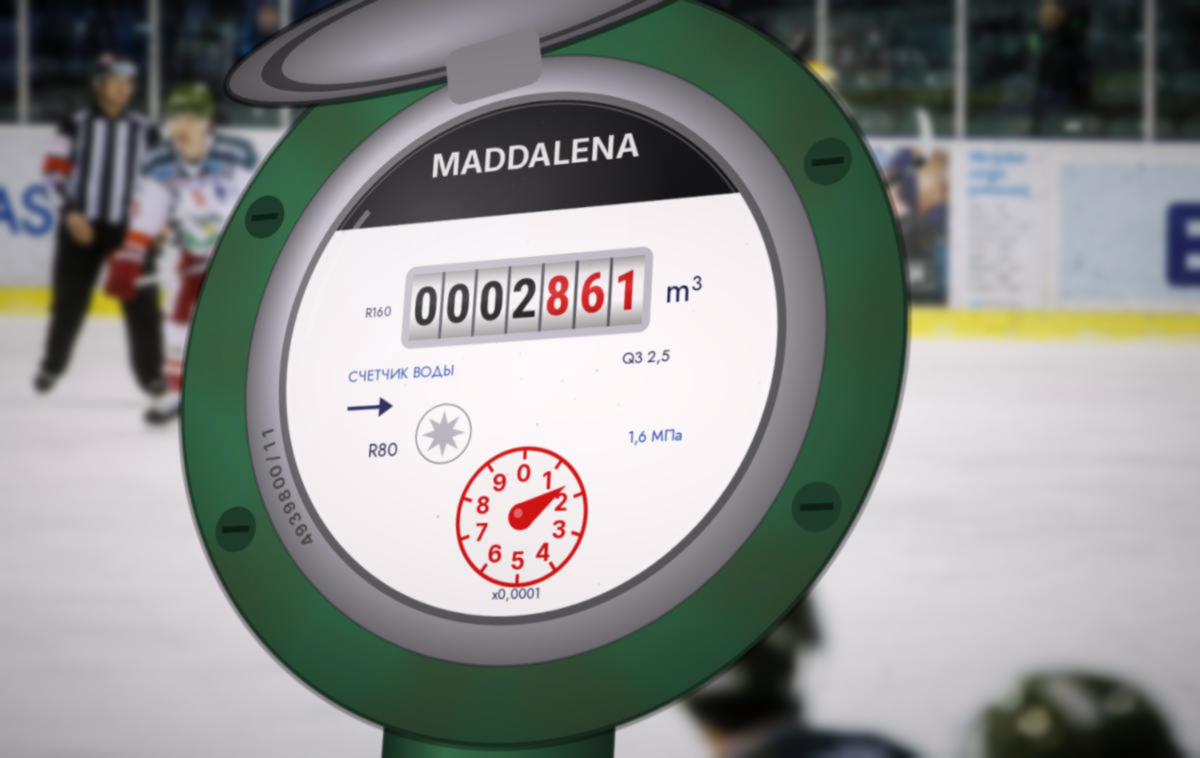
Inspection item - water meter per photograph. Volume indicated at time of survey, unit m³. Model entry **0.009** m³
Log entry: **2.8611** m³
